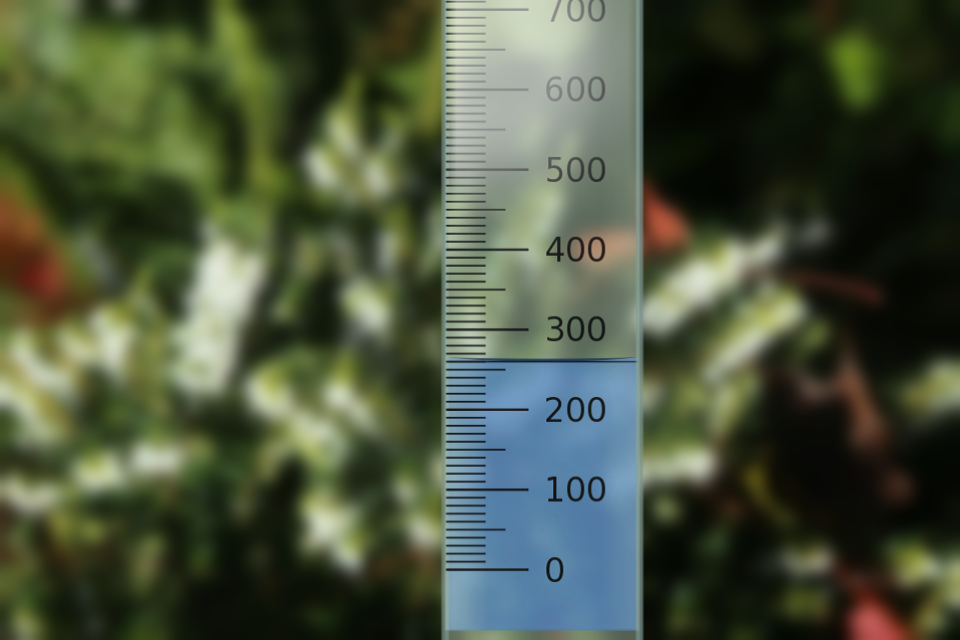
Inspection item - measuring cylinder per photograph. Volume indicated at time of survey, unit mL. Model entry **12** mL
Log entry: **260** mL
